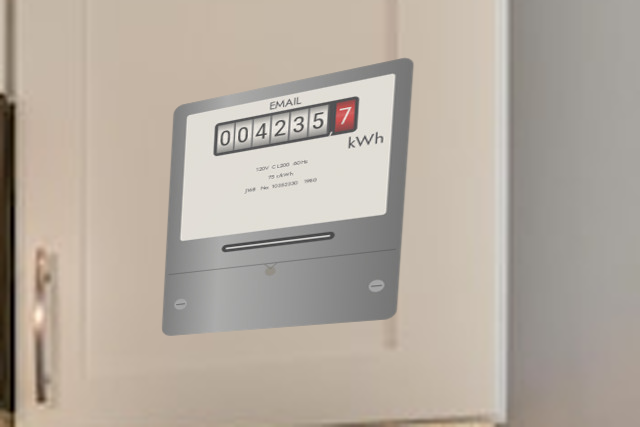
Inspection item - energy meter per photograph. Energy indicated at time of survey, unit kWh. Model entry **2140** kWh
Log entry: **4235.7** kWh
